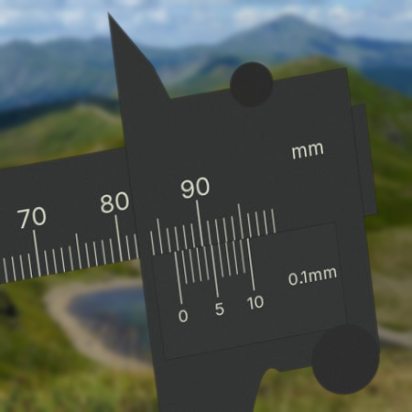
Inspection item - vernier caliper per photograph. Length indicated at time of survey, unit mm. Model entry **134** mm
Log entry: **86.6** mm
